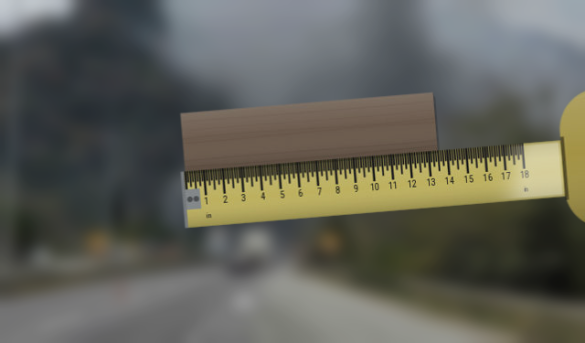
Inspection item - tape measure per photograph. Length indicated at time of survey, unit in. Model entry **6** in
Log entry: **13.5** in
